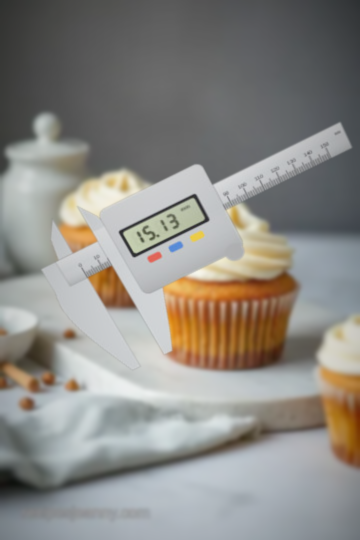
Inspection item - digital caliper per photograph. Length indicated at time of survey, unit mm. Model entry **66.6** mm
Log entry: **15.13** mm
